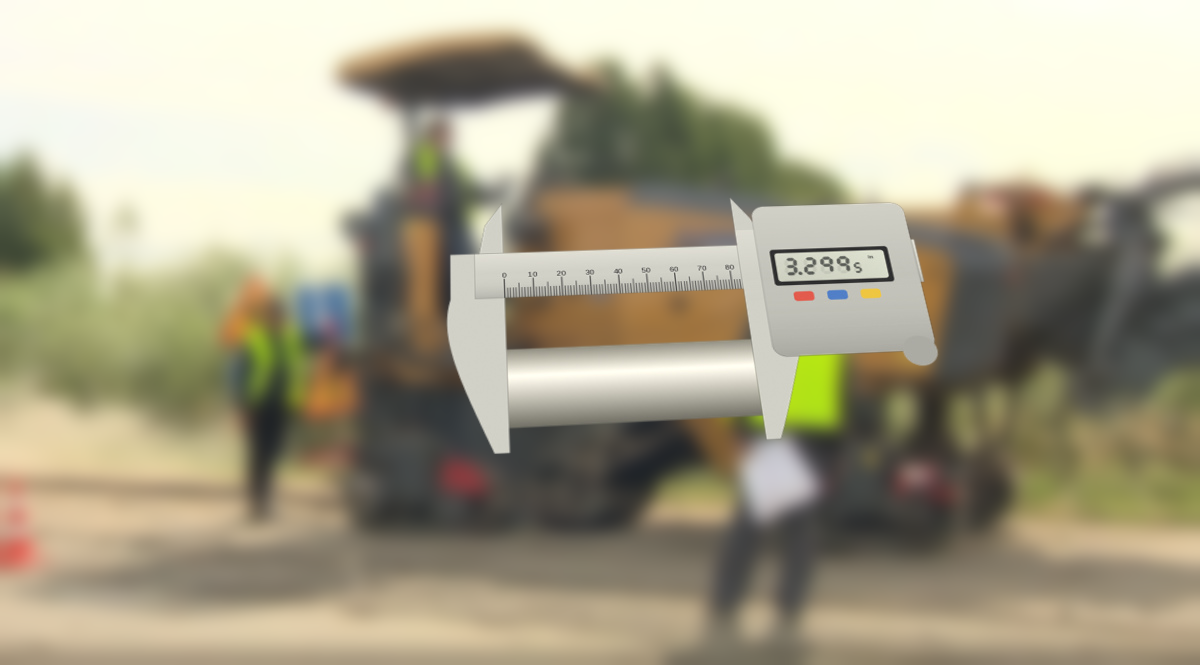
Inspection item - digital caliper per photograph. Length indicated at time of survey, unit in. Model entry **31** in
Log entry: **3.2995** in
